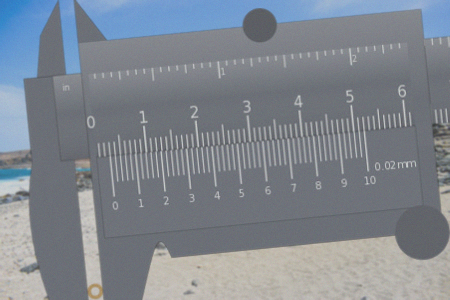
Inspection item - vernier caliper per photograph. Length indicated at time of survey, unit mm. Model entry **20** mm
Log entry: **3.0** mm
